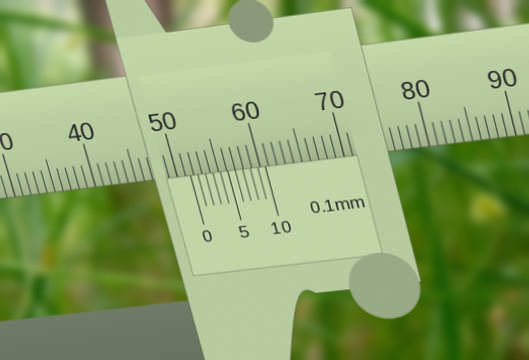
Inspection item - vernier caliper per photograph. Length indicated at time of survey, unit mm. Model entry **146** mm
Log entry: **51.6** mm
